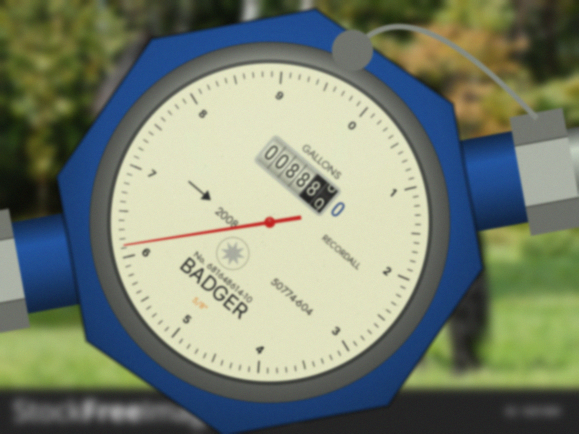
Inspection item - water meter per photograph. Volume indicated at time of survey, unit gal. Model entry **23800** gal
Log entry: **88886.1** gal
